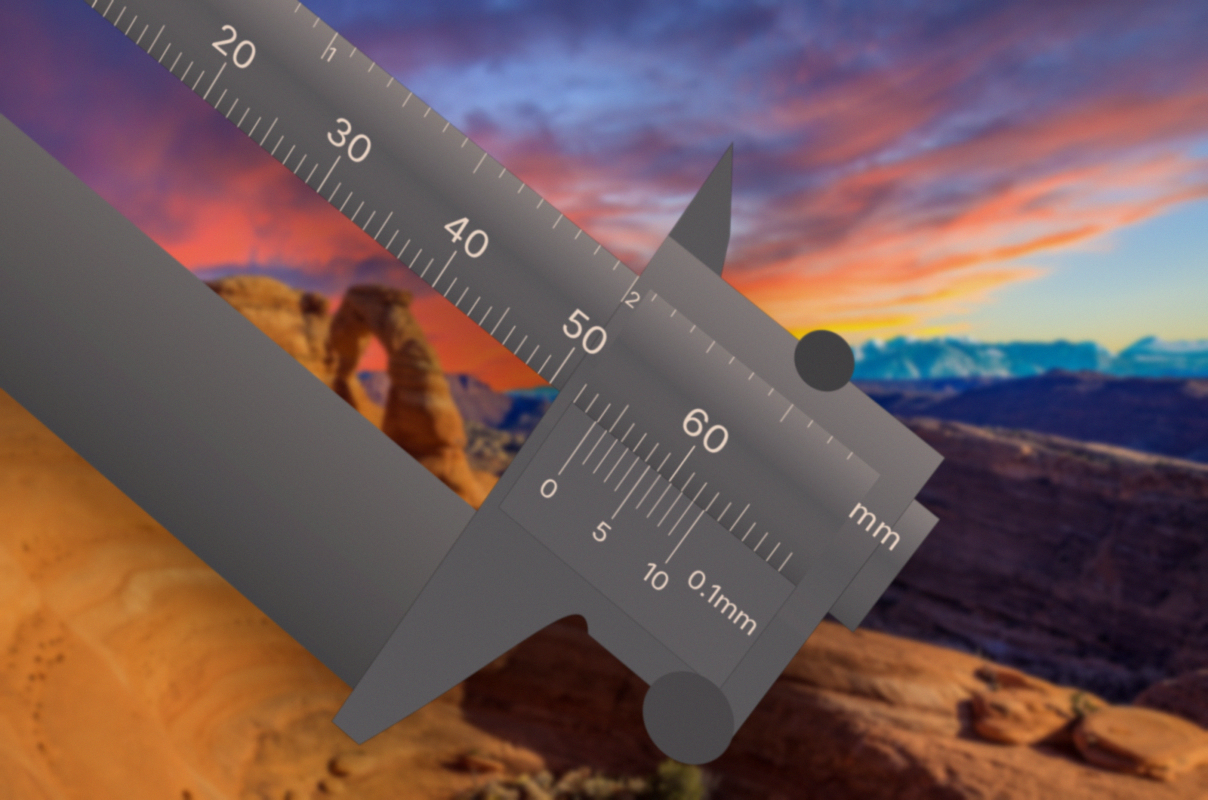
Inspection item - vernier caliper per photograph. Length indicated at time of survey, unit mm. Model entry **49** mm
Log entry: **53.9** mm
